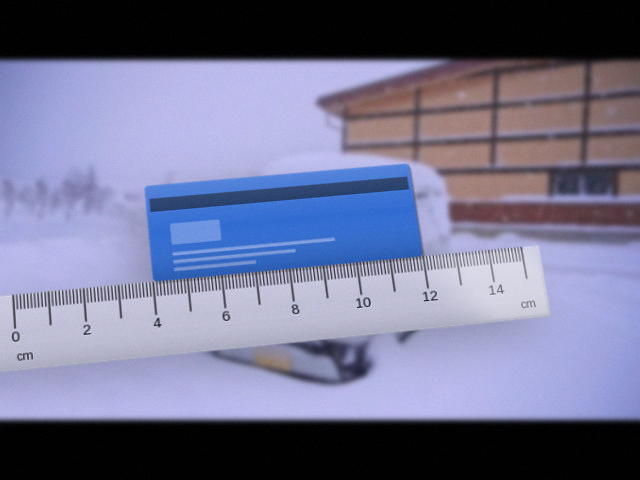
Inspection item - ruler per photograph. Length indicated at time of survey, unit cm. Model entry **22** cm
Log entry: **8** cm
